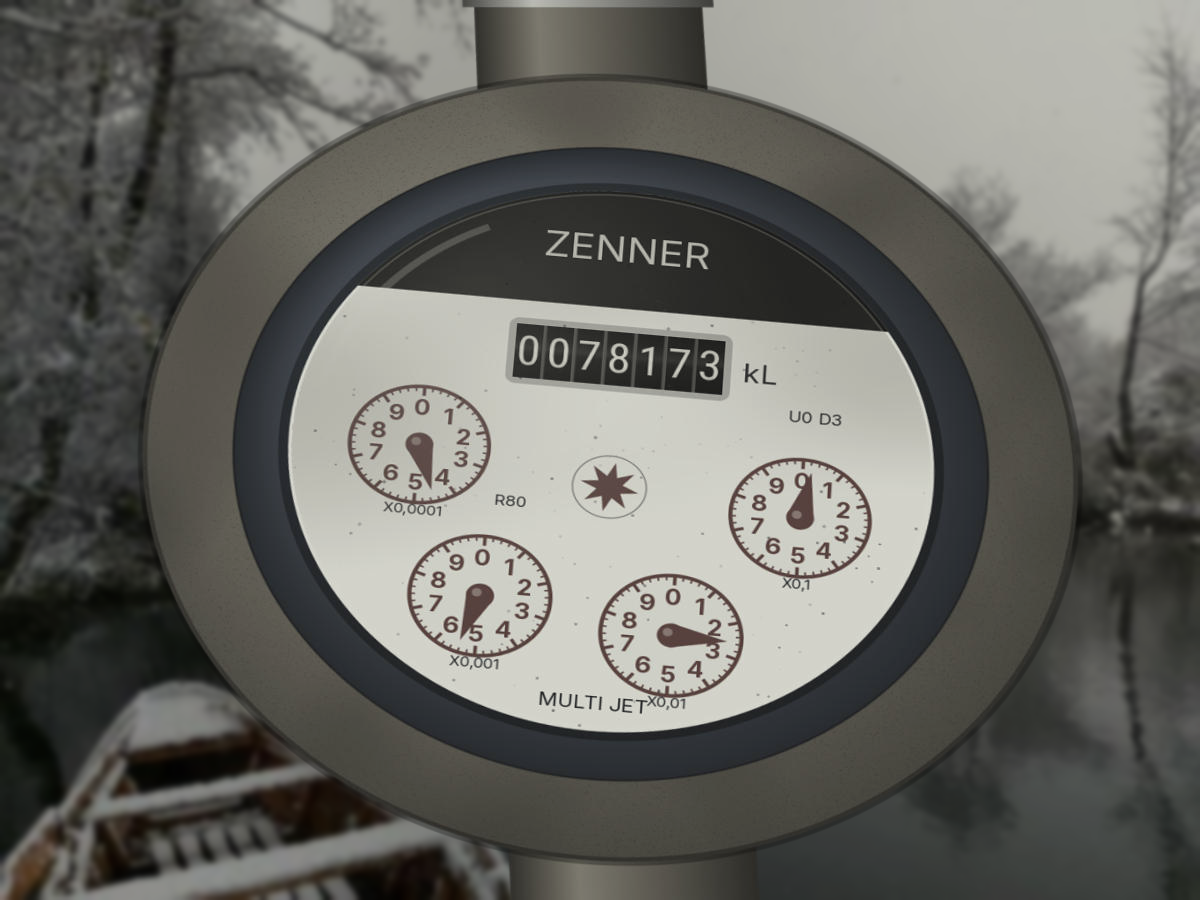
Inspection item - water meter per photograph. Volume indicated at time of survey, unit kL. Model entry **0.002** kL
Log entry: **78173.0254** kL
